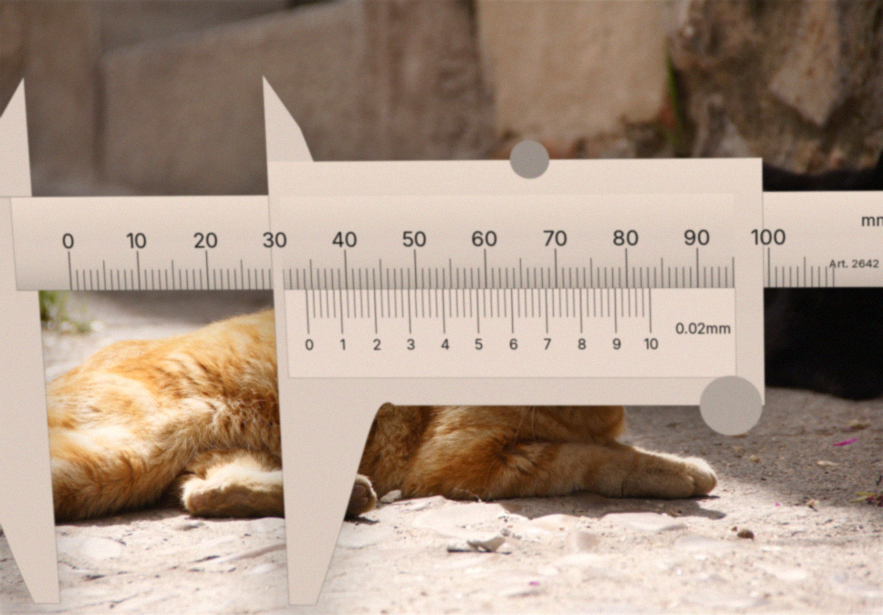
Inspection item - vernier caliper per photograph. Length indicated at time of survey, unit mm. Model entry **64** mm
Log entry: **34.2** mm
